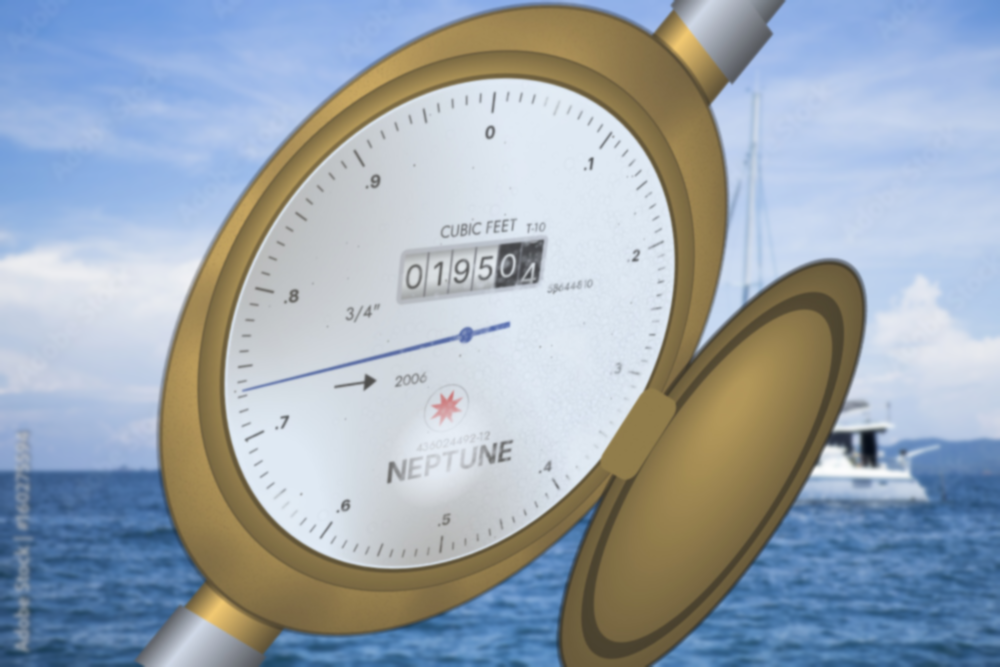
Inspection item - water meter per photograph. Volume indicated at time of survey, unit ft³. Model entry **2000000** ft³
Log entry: **19503.73** ft³
